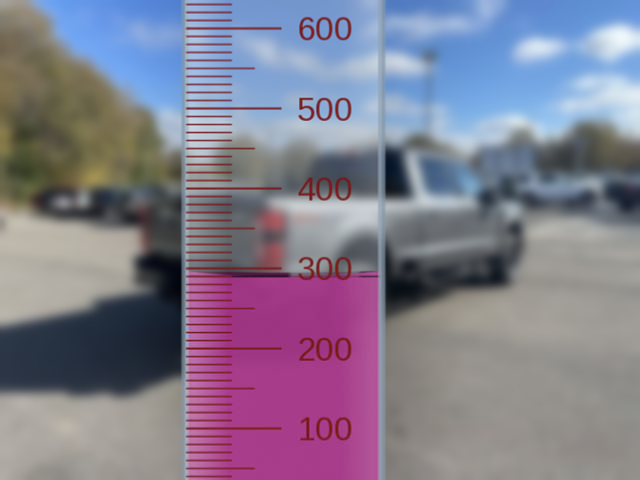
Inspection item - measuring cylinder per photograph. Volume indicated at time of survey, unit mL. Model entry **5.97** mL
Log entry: **290** mL
